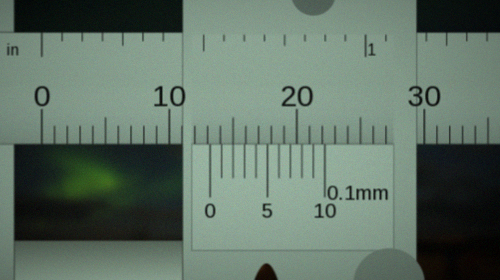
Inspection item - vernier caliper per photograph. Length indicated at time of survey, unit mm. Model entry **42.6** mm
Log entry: **13.2** mm
